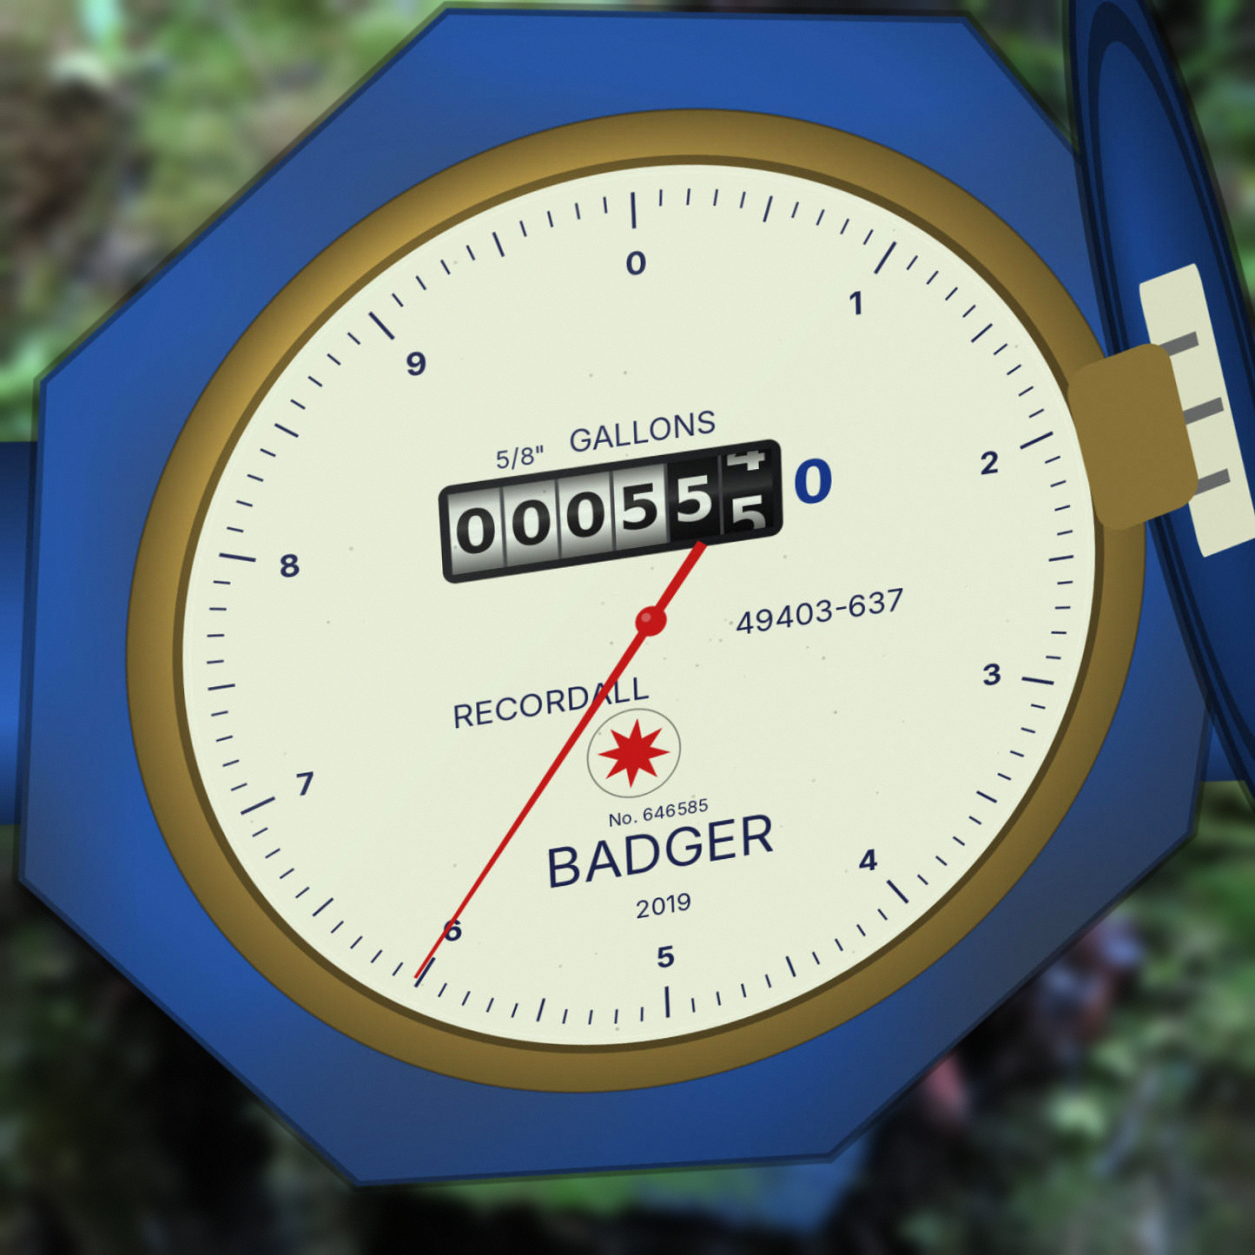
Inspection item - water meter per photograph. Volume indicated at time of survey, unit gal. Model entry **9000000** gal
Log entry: **5546.0** gal
